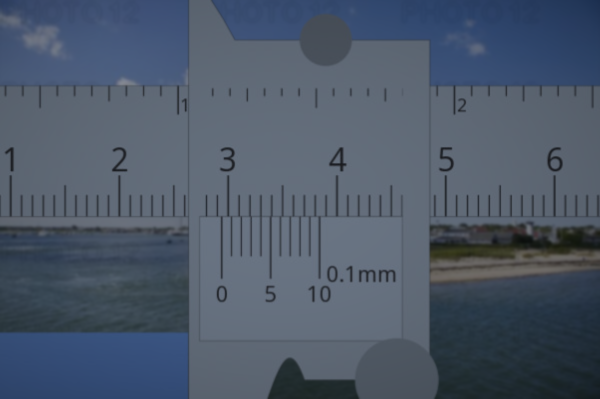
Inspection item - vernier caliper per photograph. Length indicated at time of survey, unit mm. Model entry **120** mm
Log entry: **29.4** mm
